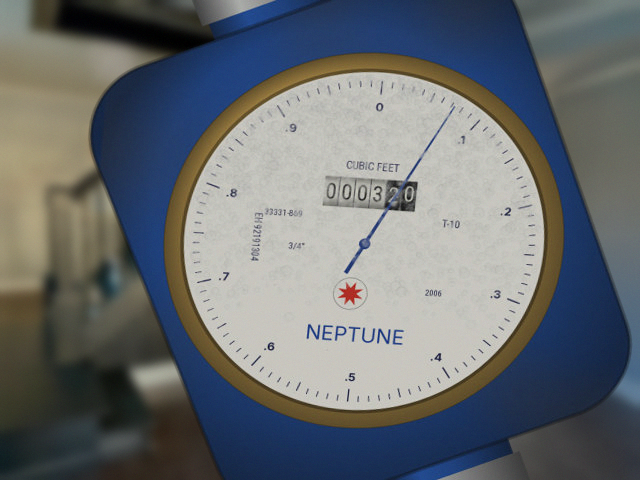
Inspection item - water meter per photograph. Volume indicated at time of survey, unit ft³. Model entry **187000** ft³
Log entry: **320.07** ft³
